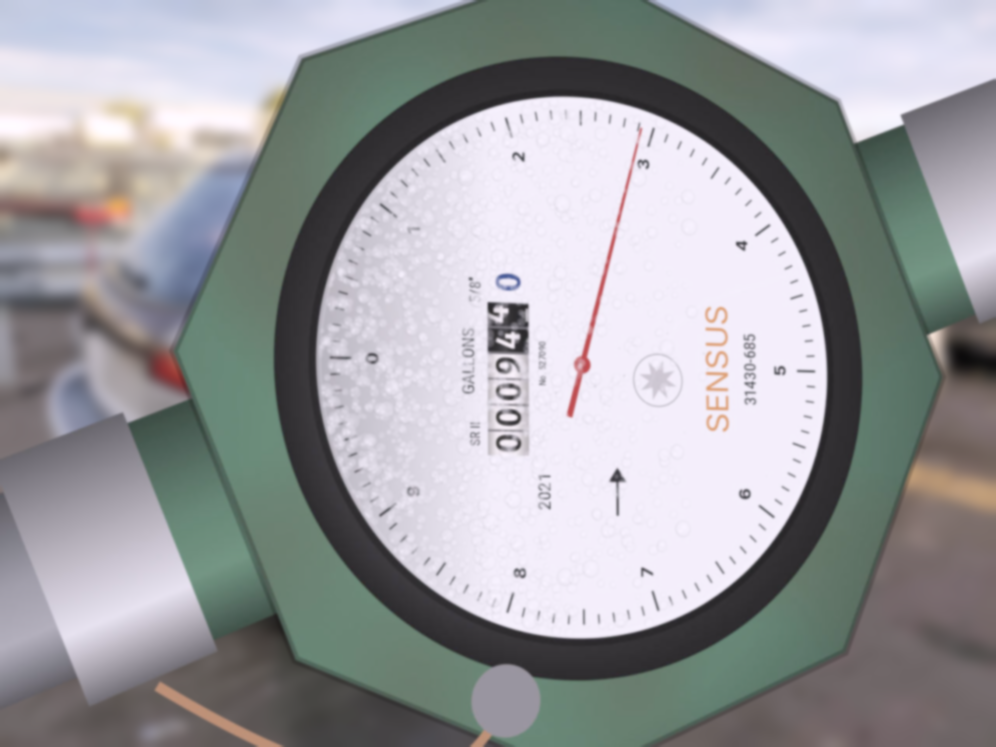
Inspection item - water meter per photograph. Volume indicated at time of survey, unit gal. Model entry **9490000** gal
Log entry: **9442.9** gal
